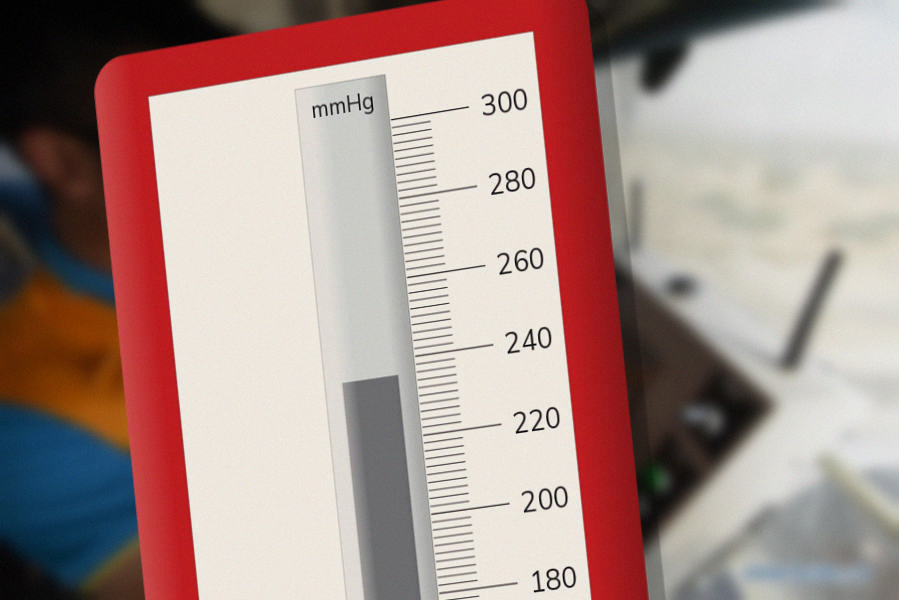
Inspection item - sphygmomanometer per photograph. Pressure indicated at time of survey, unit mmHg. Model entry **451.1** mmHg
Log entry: **236** mmHg
